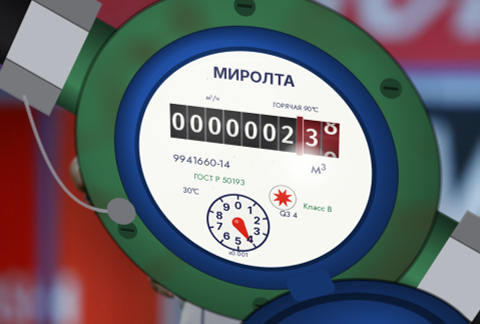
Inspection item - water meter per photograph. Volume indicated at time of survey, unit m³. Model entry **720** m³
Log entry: **2.384** m³
